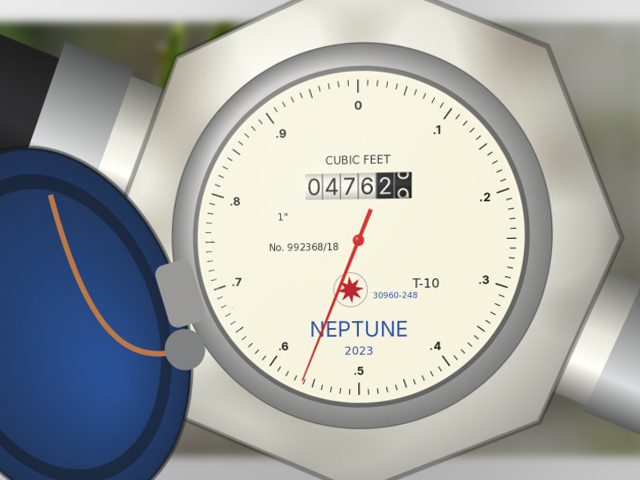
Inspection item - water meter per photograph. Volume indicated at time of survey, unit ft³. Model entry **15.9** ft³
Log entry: **47628.56** ft³
